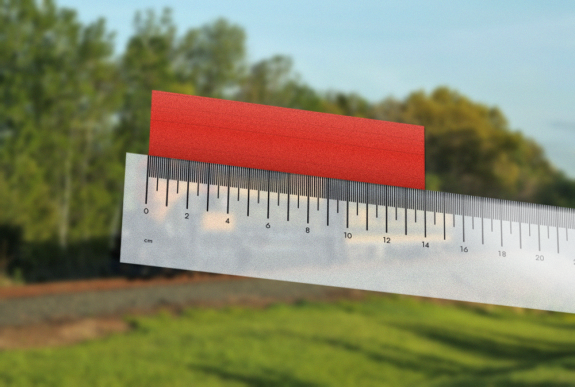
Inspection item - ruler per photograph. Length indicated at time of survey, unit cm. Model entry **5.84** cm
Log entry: **14** cm
